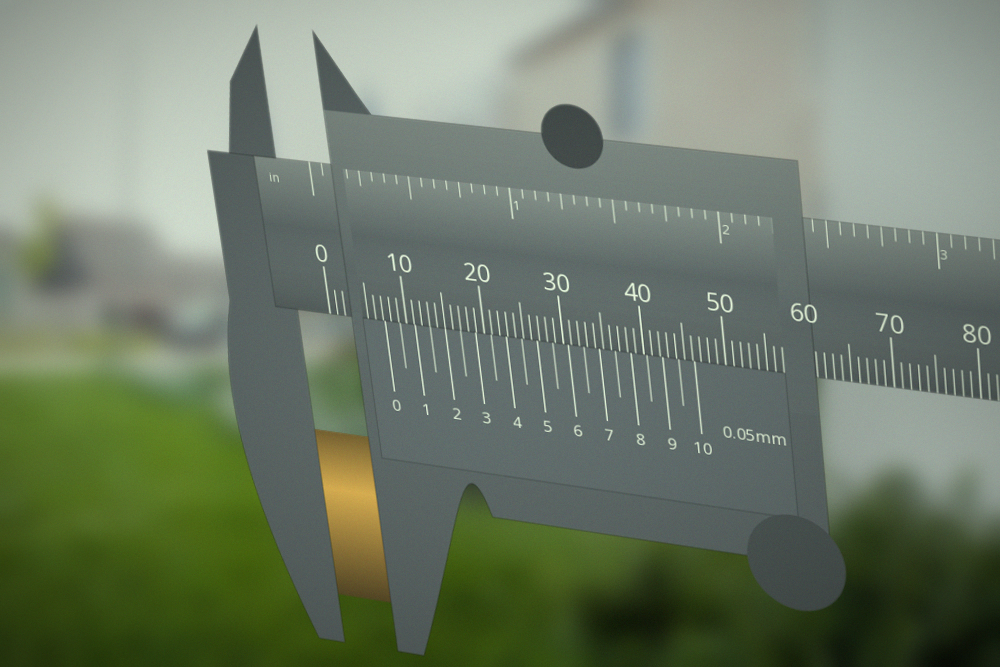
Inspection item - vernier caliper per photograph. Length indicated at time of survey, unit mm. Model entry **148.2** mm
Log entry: **7.2** mm
